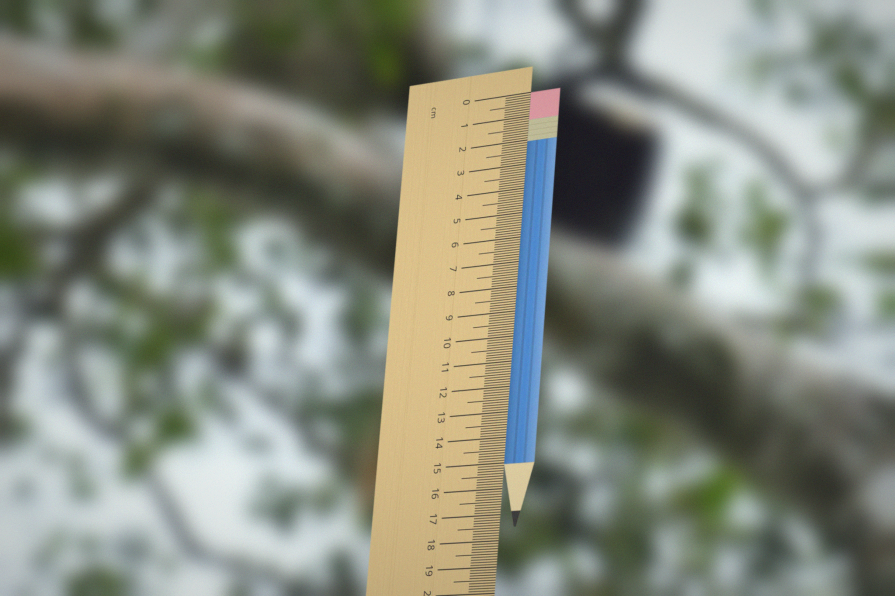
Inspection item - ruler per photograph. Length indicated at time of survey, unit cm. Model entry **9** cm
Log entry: **17.5** cm
